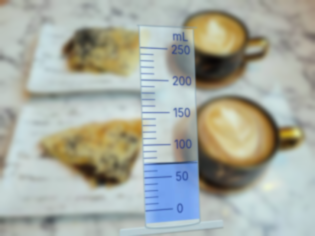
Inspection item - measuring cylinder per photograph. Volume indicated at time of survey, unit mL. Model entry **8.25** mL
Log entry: **70** mL
